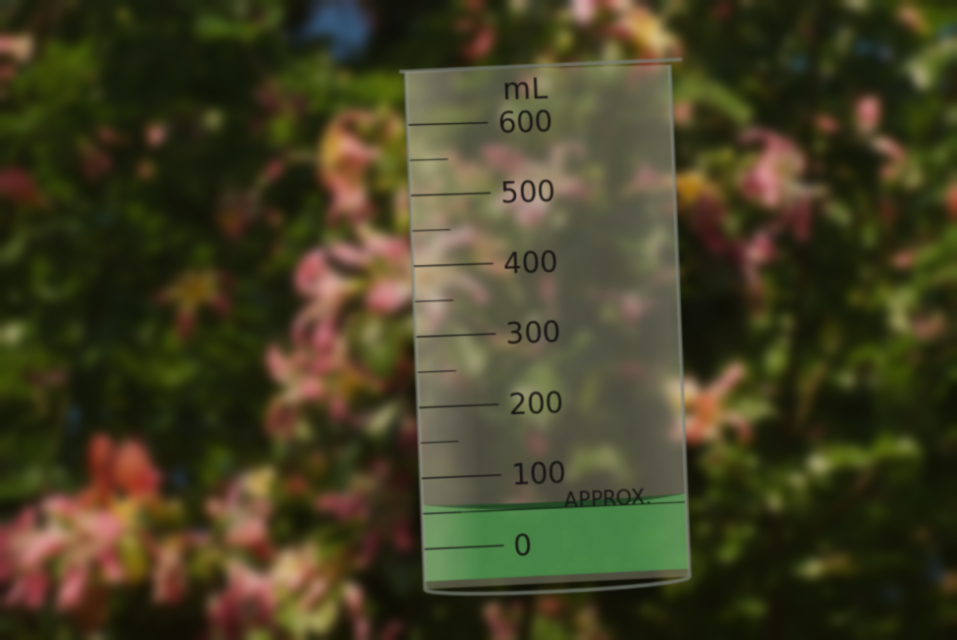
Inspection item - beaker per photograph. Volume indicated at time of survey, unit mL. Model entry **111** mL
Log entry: **50** mL
